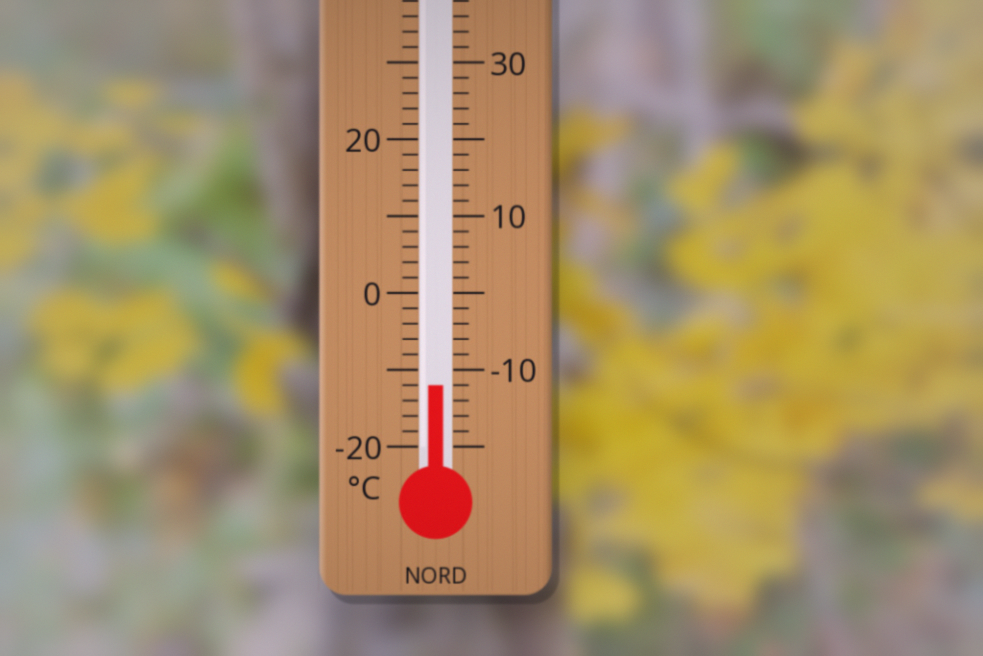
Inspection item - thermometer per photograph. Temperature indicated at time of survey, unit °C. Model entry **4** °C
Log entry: **-12** °C
